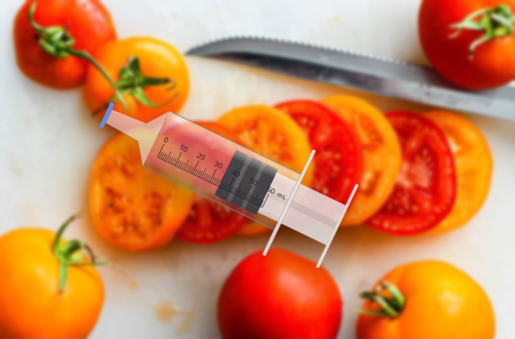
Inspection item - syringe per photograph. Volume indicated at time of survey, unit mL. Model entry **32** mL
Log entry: **35** mL
